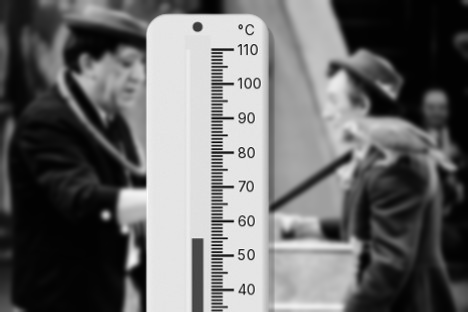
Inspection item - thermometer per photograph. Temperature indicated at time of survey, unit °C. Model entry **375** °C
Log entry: **55** °C
